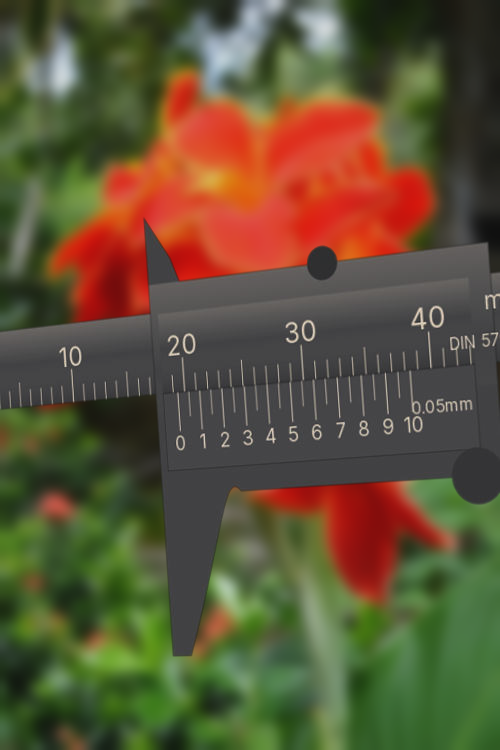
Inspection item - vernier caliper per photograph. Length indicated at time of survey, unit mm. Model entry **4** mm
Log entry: **19.4** mm
